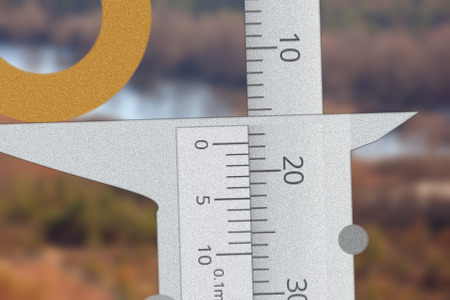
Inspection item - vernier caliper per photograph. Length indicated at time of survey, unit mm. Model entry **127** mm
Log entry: **17.7** mm
